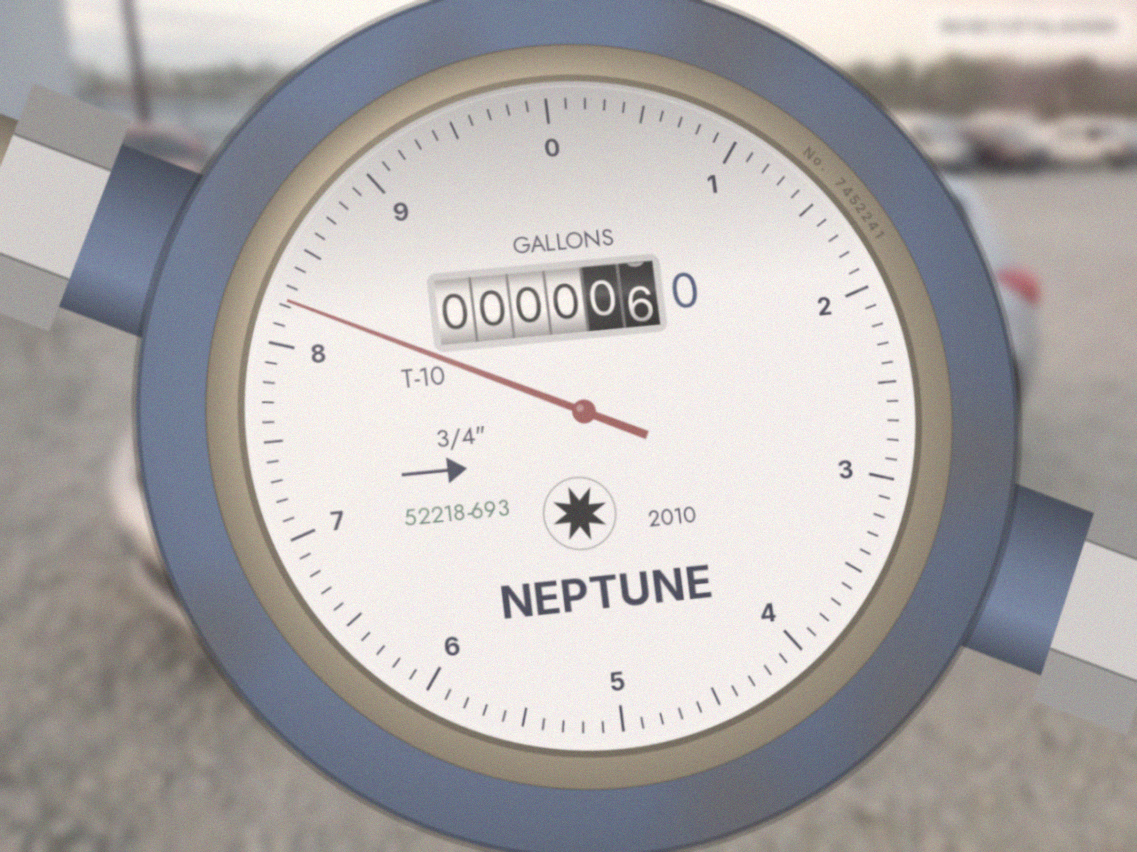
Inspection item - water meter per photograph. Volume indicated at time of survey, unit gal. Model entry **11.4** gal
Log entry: **58.2** gal
